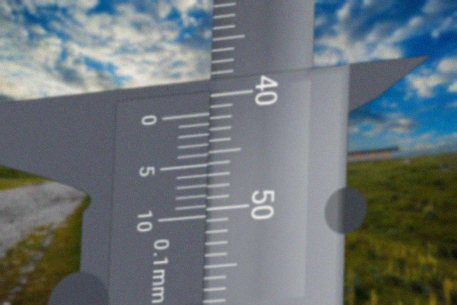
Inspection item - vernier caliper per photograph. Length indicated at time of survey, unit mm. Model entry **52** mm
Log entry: **41.6** mm
